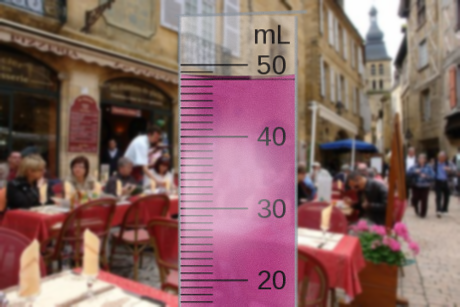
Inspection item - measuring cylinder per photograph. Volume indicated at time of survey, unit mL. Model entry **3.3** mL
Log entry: **48** mL
